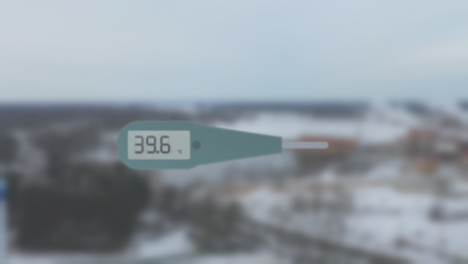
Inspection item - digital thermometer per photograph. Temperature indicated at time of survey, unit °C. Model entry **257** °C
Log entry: **39.6** °C
